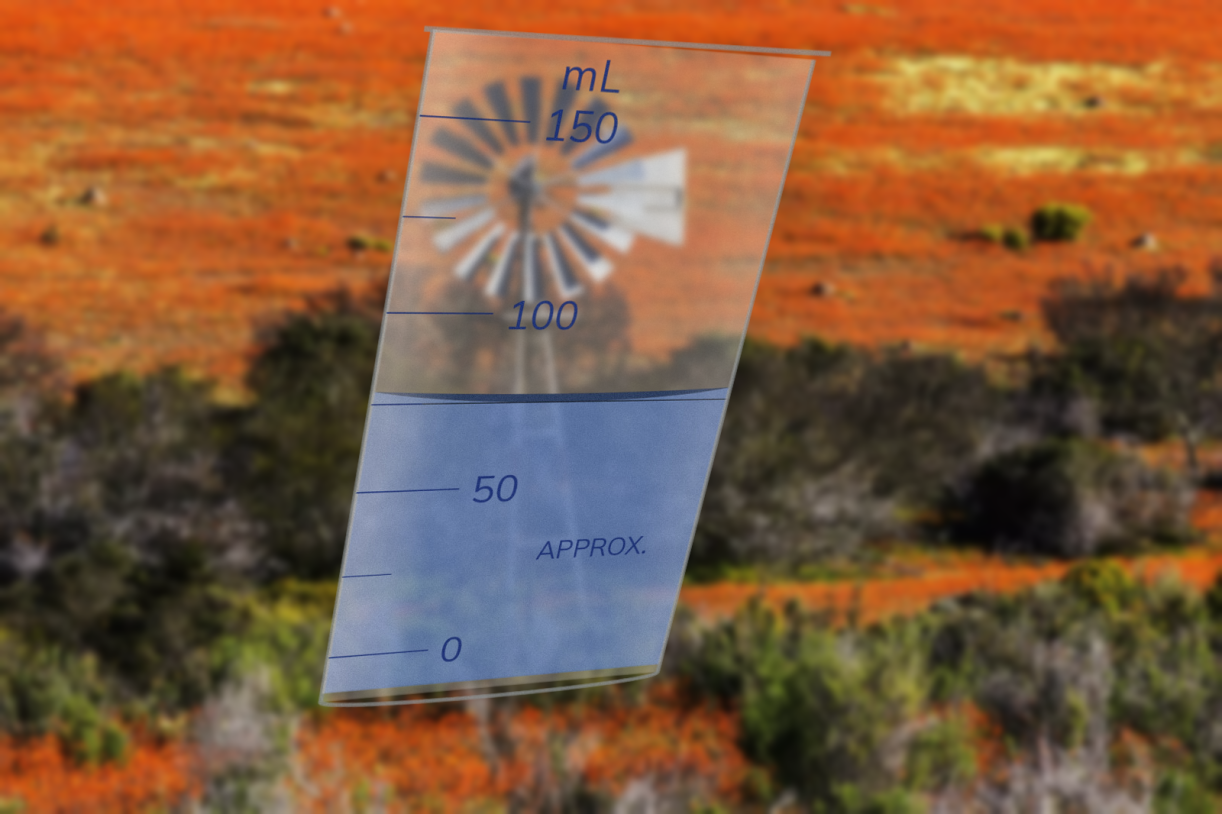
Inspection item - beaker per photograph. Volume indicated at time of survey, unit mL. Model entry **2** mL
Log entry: **75** mL
